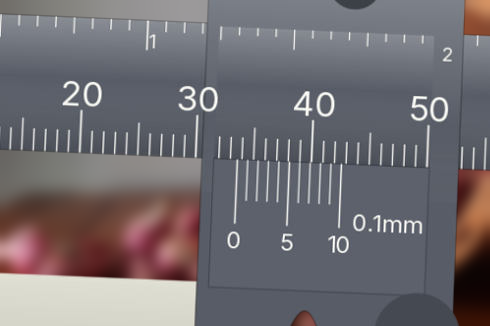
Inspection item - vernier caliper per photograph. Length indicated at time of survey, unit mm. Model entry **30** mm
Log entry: **33.6** mm
